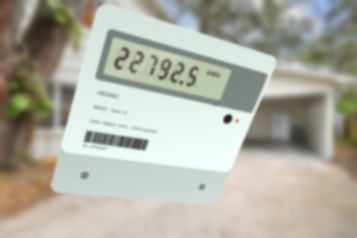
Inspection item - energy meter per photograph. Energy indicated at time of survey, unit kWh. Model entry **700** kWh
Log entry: **22792.5** kWh
